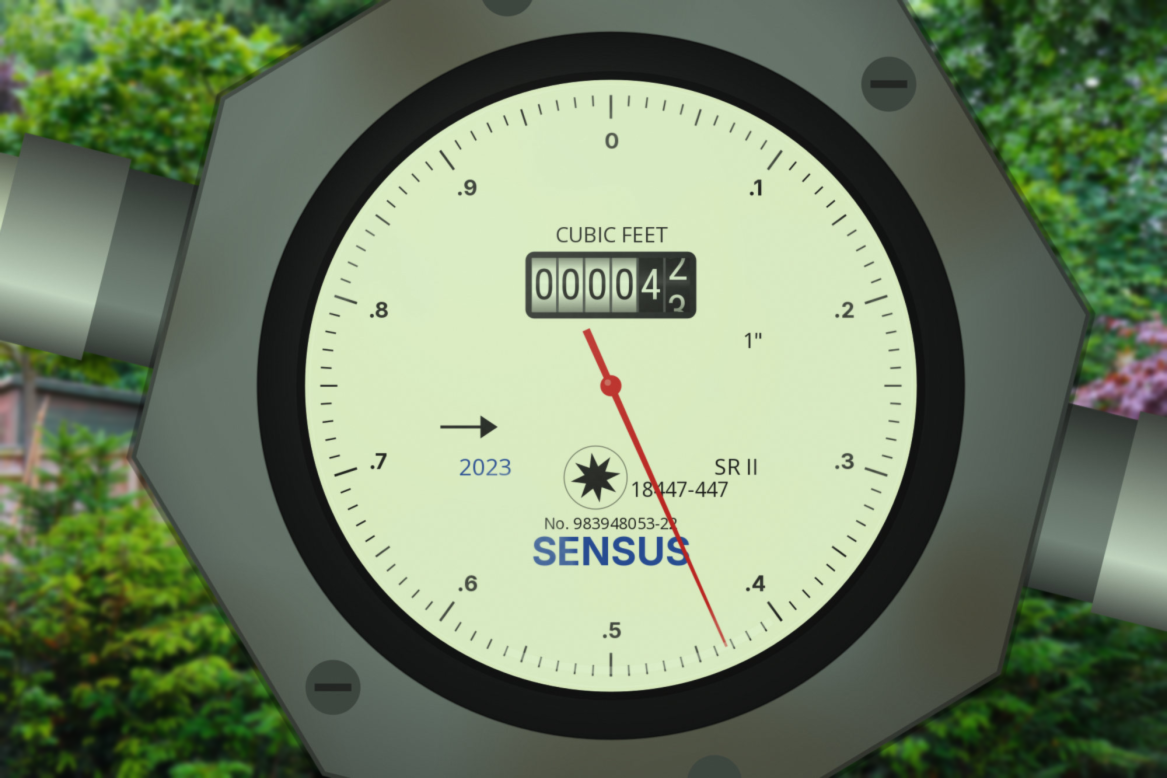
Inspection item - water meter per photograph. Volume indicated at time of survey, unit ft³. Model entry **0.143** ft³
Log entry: **42.43** ft³
